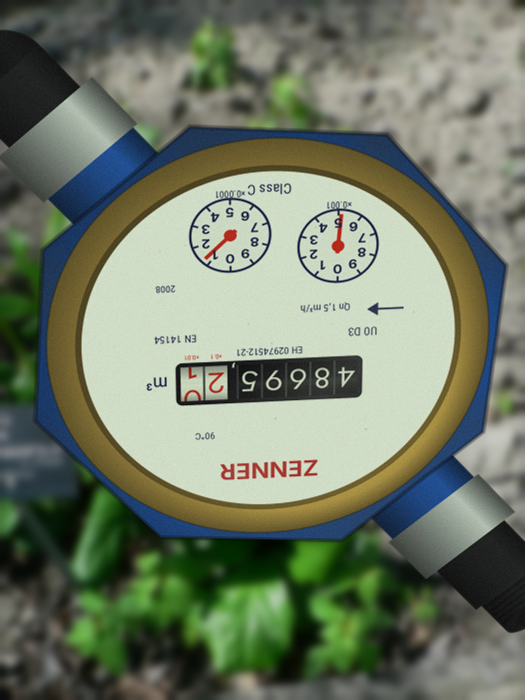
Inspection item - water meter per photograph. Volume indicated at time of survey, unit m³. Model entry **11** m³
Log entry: **48695.2051** m³
